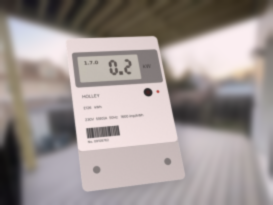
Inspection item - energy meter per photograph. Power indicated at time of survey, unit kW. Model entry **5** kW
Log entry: **0.2** kW
